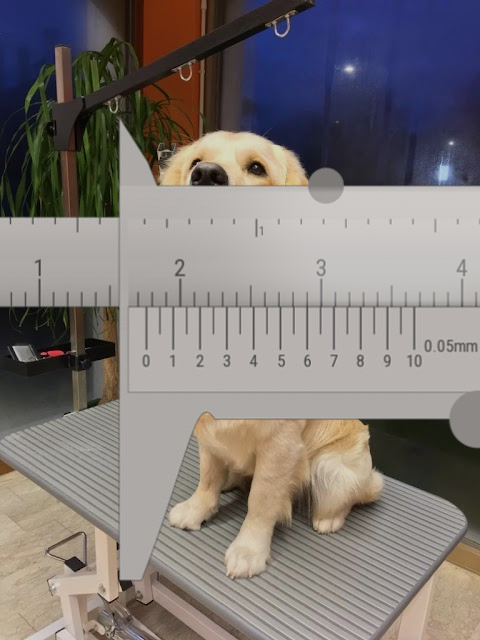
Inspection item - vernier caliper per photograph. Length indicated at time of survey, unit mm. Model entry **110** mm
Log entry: **17.6** mm
